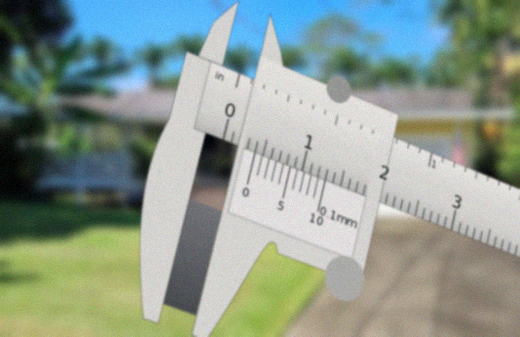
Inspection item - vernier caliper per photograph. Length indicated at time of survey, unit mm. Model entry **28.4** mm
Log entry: **4.0** mm
